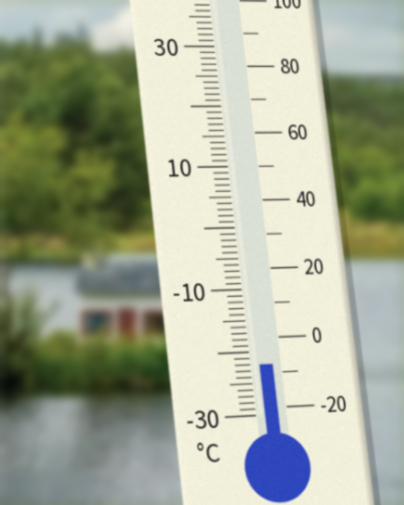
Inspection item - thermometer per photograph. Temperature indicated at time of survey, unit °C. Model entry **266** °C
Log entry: **-22** °C
